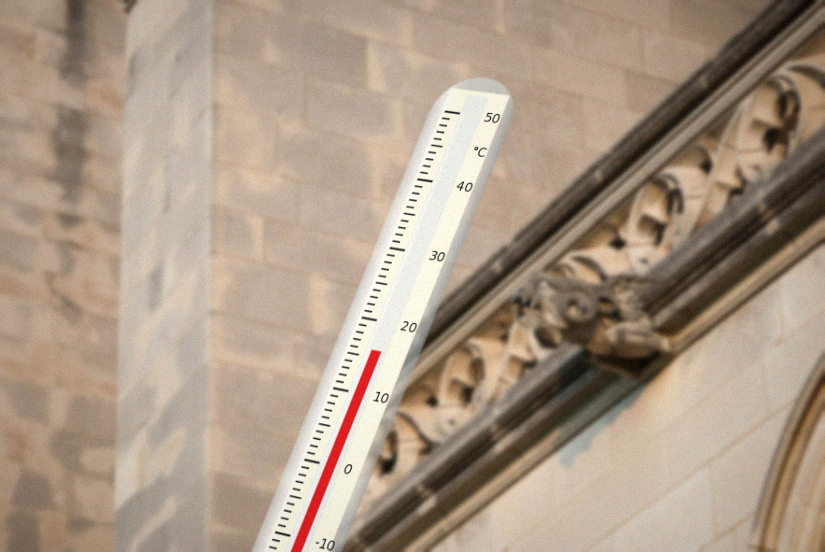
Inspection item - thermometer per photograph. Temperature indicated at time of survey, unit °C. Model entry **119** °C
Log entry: **16** °C
